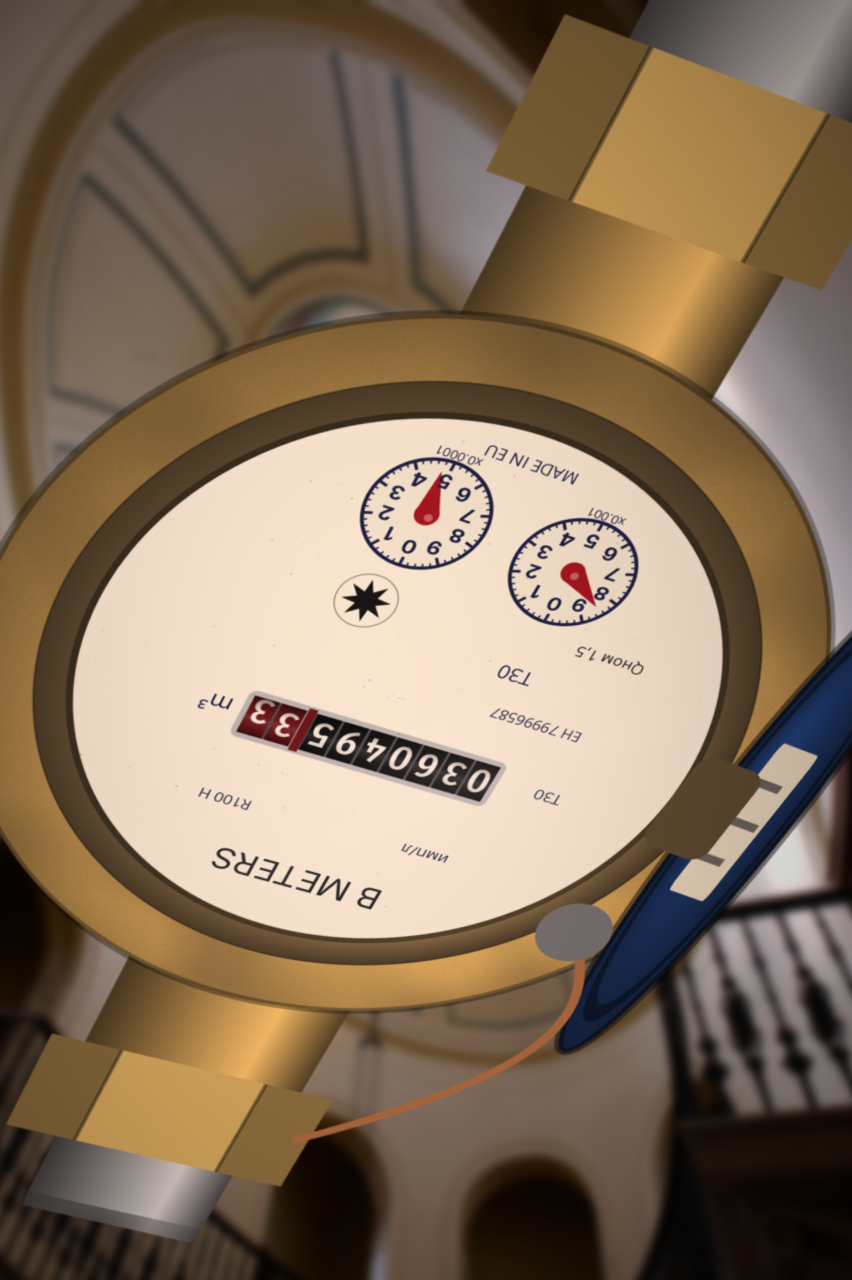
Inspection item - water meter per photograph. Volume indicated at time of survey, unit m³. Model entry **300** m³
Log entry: **360495.3284** m³
